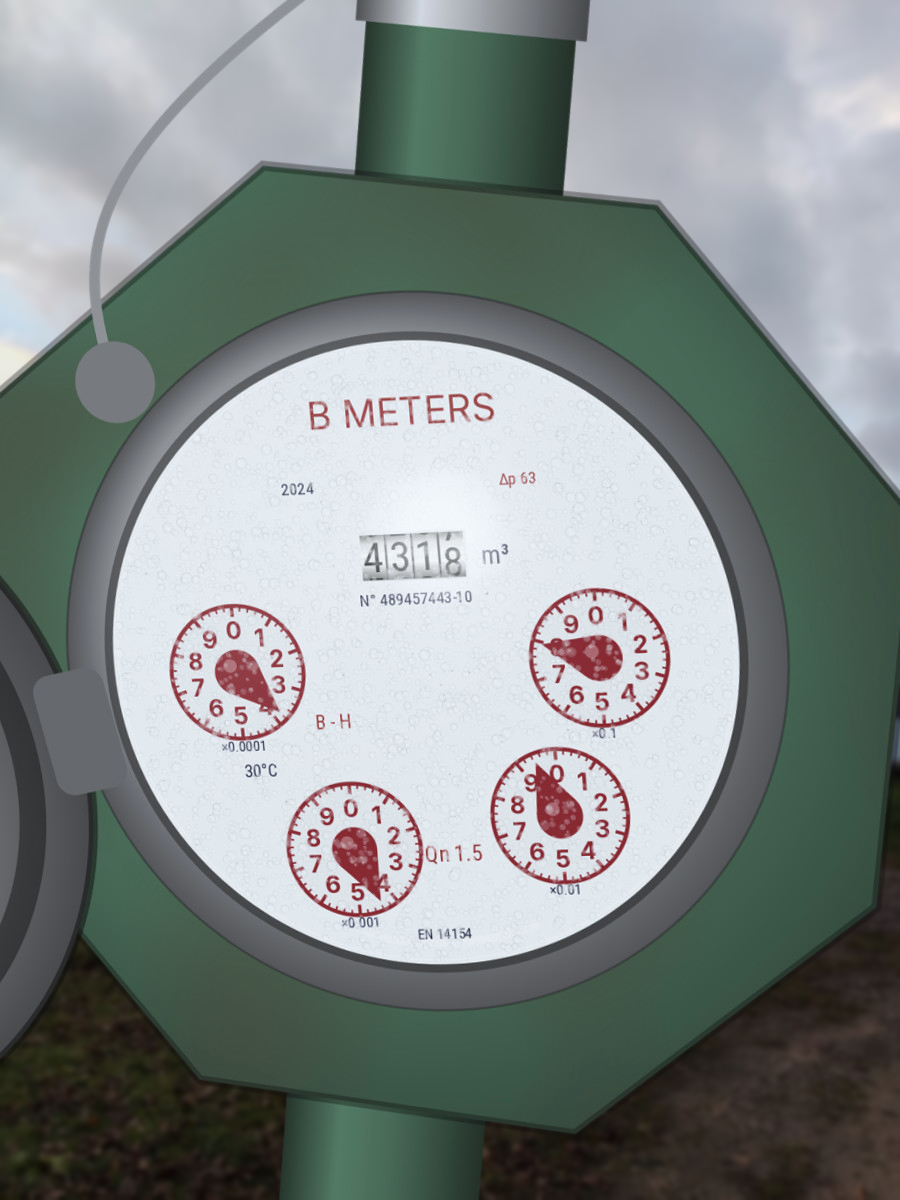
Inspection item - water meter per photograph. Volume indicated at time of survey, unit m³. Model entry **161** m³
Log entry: **4317.7943** m³
